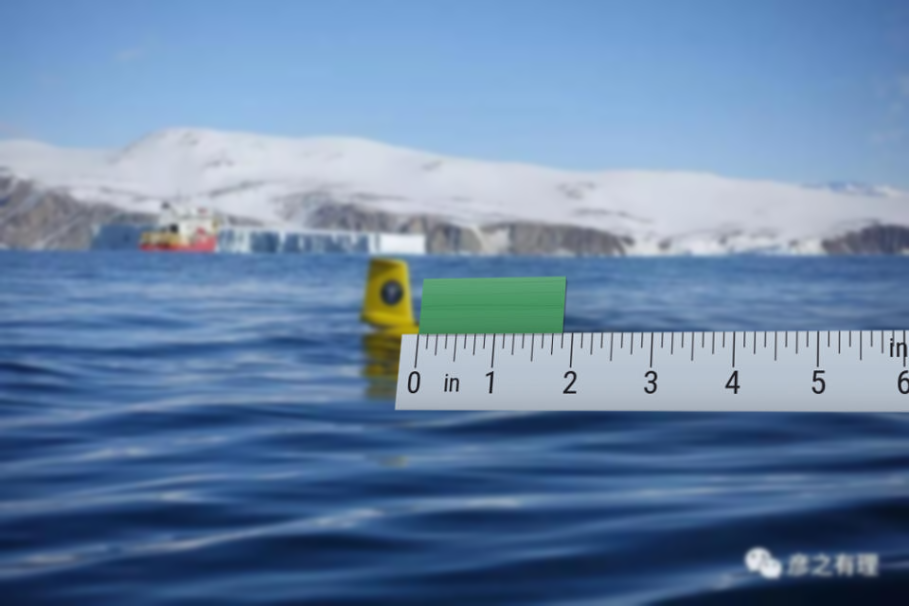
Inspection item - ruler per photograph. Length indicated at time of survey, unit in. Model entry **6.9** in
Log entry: **1.875** in
